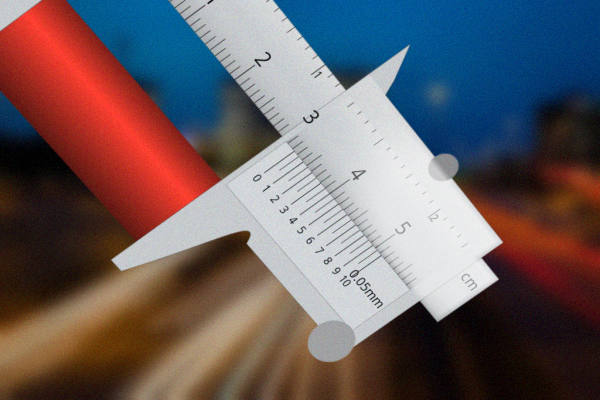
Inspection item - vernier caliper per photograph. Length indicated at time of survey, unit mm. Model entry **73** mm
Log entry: **32.4** mm
